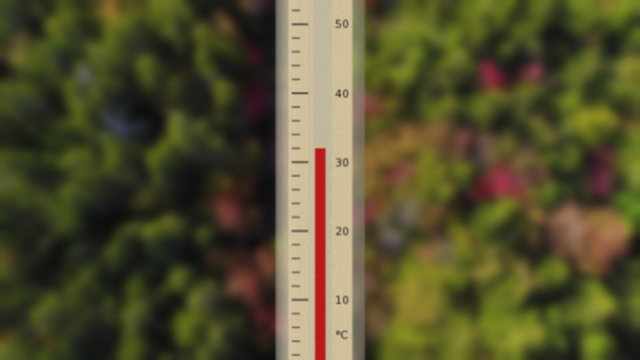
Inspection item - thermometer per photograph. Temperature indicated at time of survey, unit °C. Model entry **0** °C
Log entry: **32** °C
